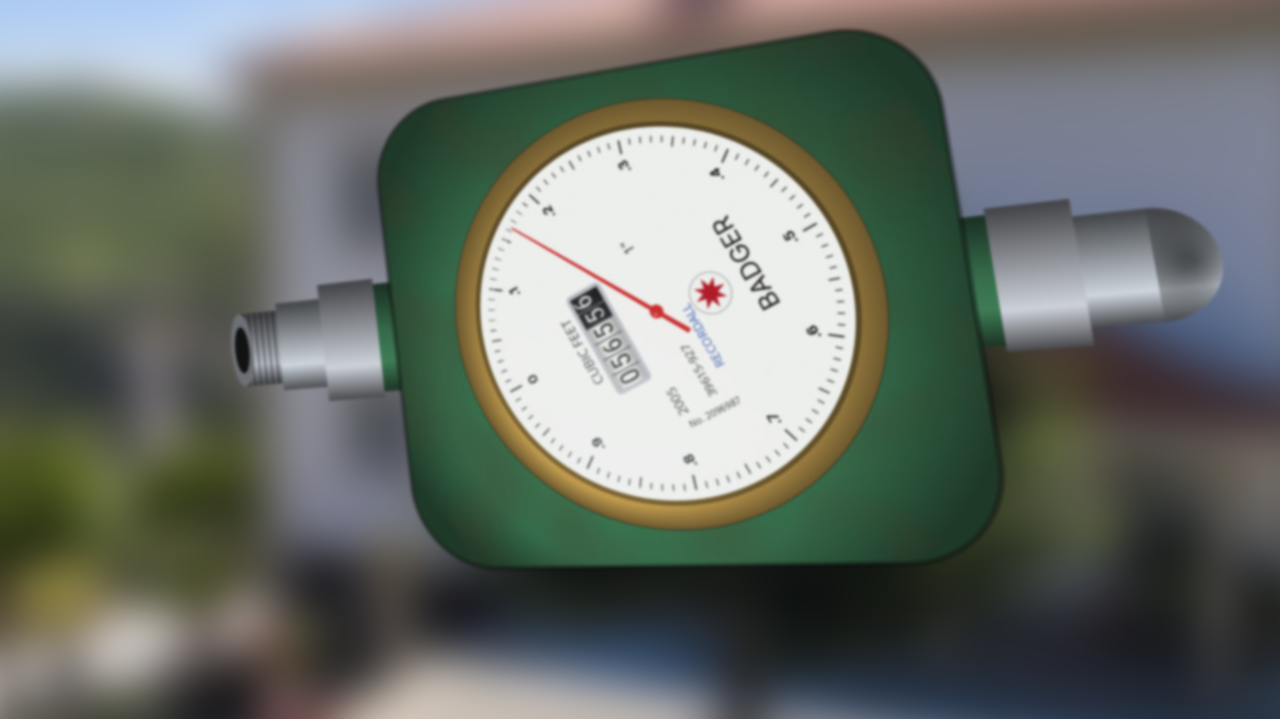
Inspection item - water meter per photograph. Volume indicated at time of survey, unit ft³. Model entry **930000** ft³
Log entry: **56556.16** ft³
